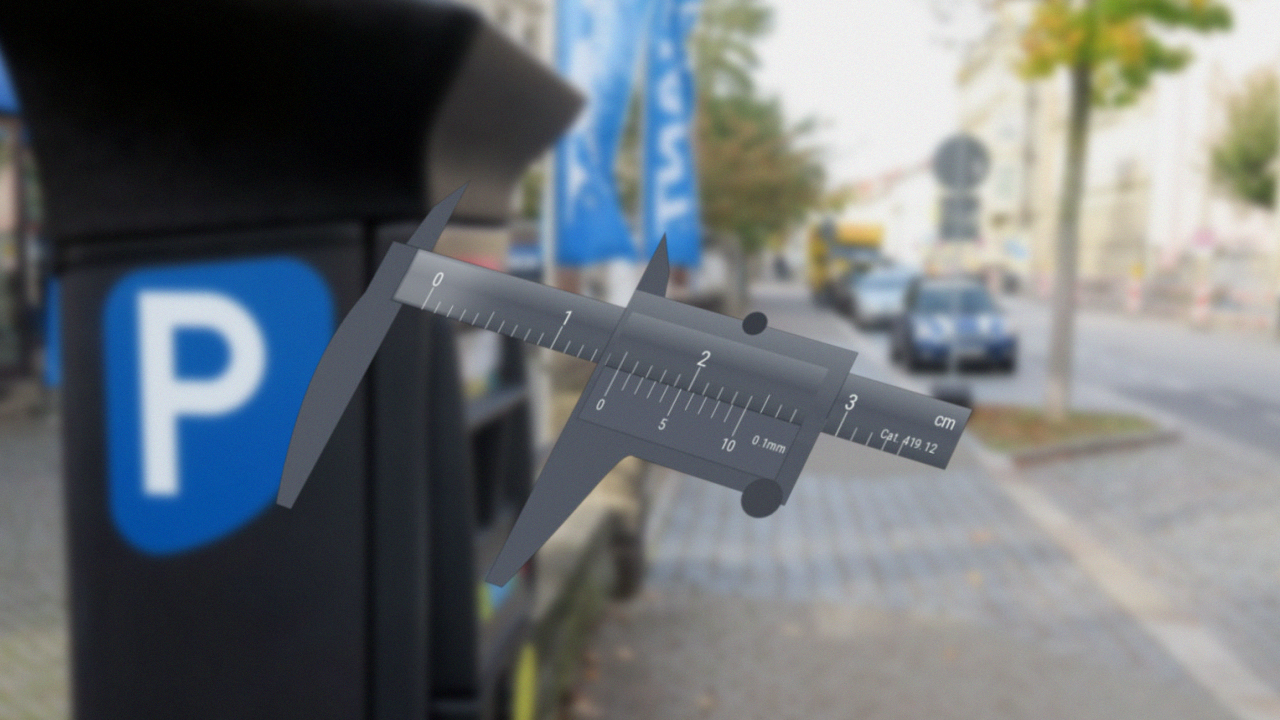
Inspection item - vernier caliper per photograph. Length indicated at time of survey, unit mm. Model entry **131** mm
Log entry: **15.0** mm
